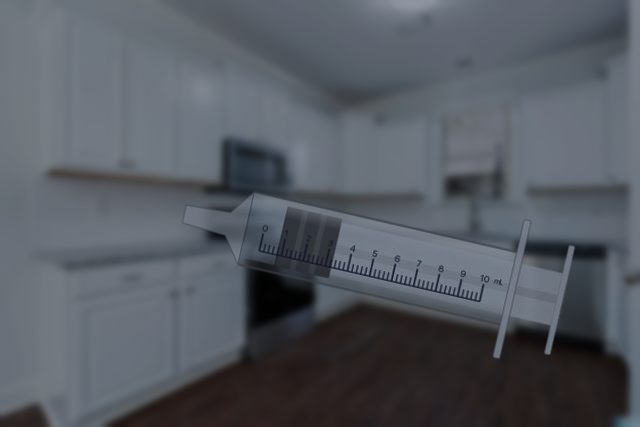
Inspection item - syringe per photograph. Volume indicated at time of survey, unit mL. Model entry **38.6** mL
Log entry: **0.8** mL
